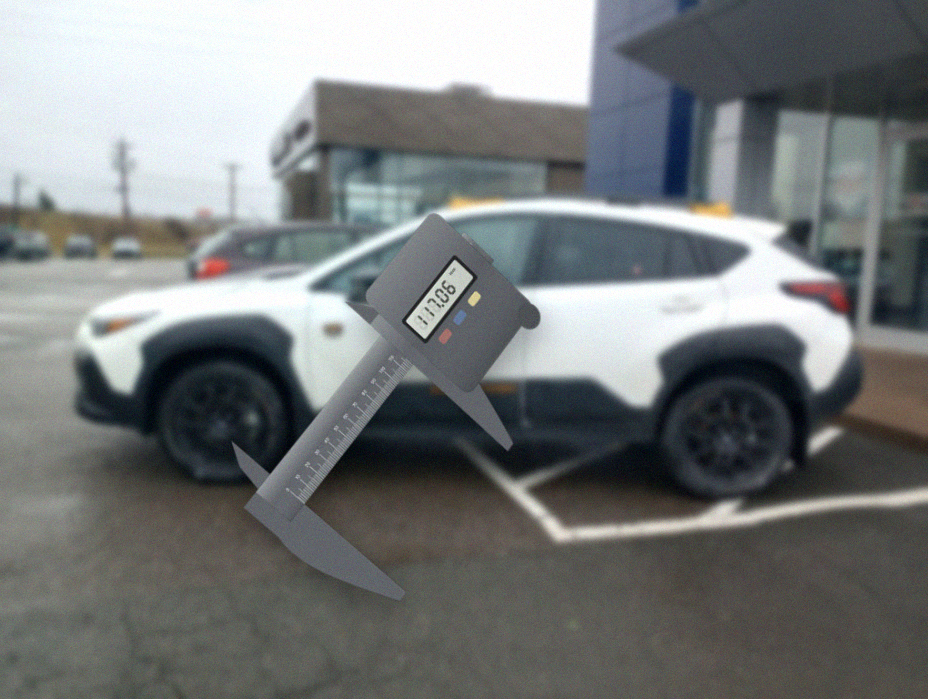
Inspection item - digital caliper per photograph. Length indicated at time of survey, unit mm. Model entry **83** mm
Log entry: **117.06** mm
